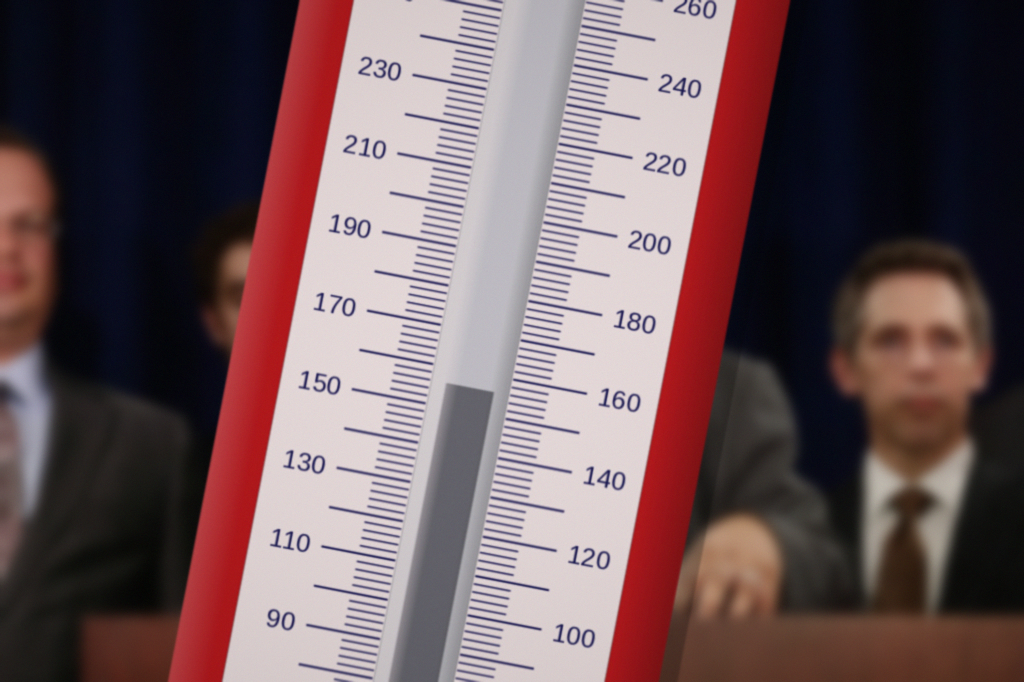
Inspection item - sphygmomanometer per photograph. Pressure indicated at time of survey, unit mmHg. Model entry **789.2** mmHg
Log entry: **156** mmHg
